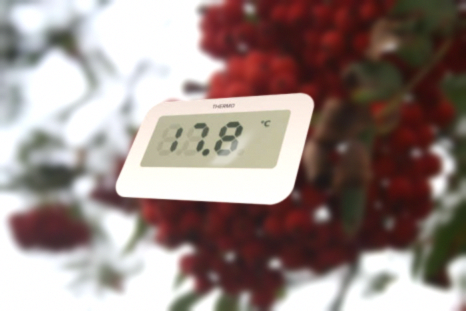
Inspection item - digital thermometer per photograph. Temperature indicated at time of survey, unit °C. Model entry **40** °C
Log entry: **17.8** °C
